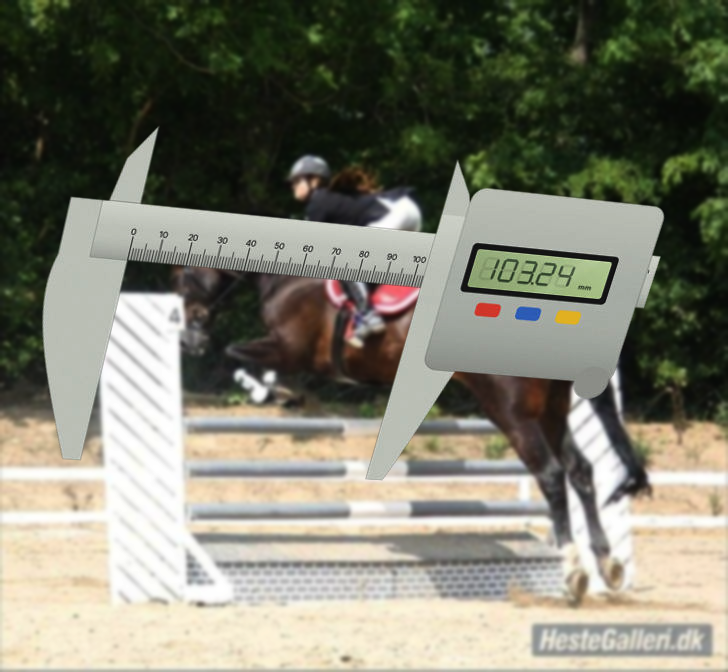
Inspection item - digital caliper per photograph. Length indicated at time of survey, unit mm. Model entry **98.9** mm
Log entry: **103.24** mm
